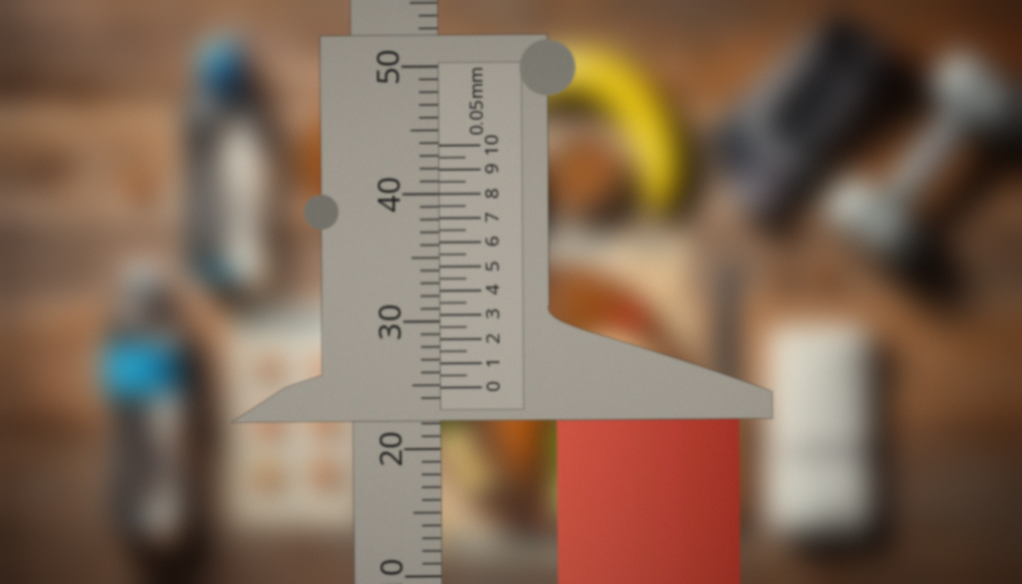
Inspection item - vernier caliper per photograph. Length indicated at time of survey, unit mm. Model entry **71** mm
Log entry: **24.8** mm
